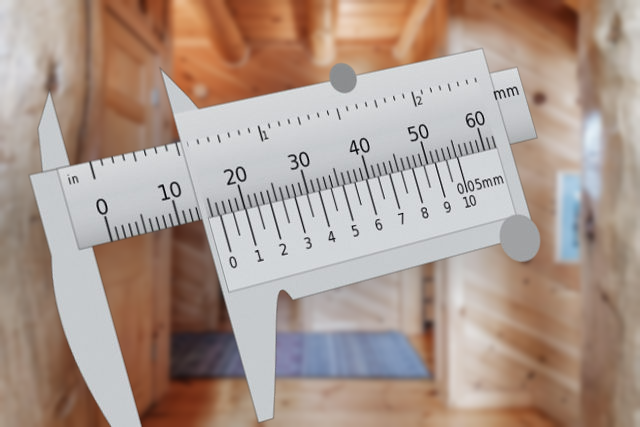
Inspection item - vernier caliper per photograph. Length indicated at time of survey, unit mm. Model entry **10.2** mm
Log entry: **16.2** mm
